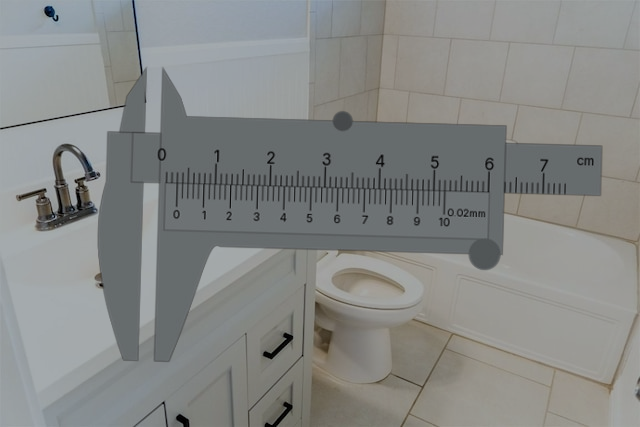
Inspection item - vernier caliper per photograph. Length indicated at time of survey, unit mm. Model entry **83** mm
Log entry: **3.0** mm
